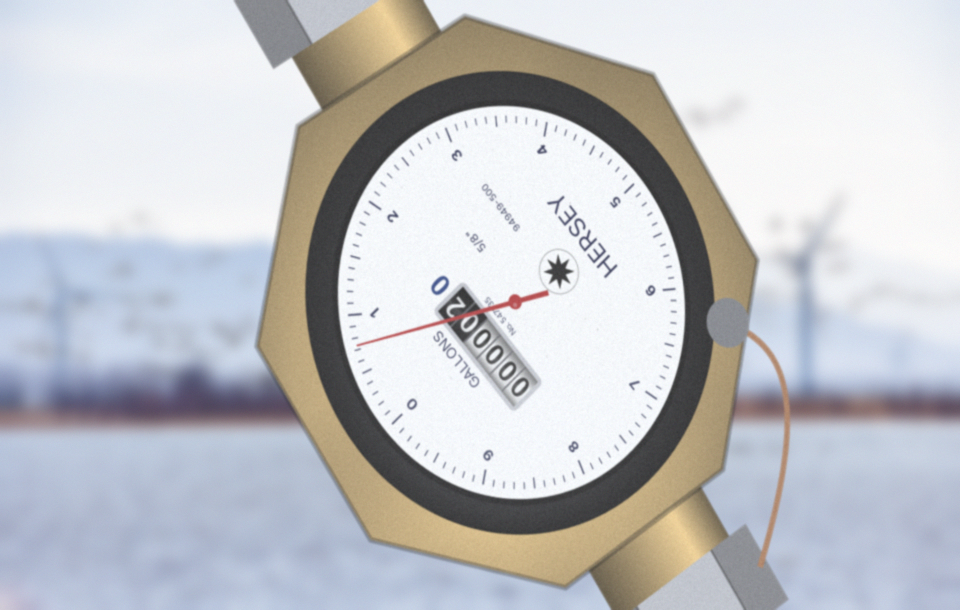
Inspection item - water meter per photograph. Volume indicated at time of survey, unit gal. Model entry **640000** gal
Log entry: **20.7** gal
